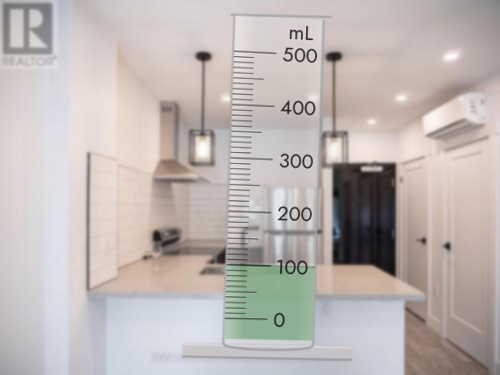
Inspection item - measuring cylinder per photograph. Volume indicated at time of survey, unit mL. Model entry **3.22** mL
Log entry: **100** mL
